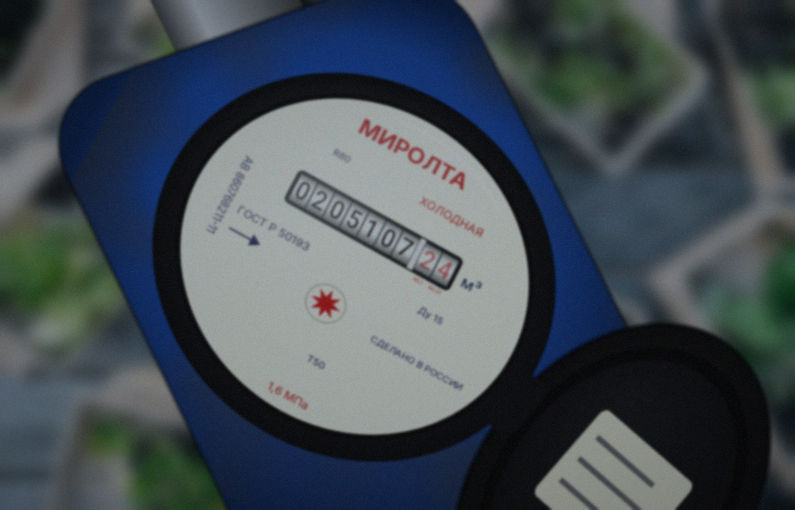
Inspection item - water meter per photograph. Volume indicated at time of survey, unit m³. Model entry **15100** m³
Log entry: **205107.24** m³
